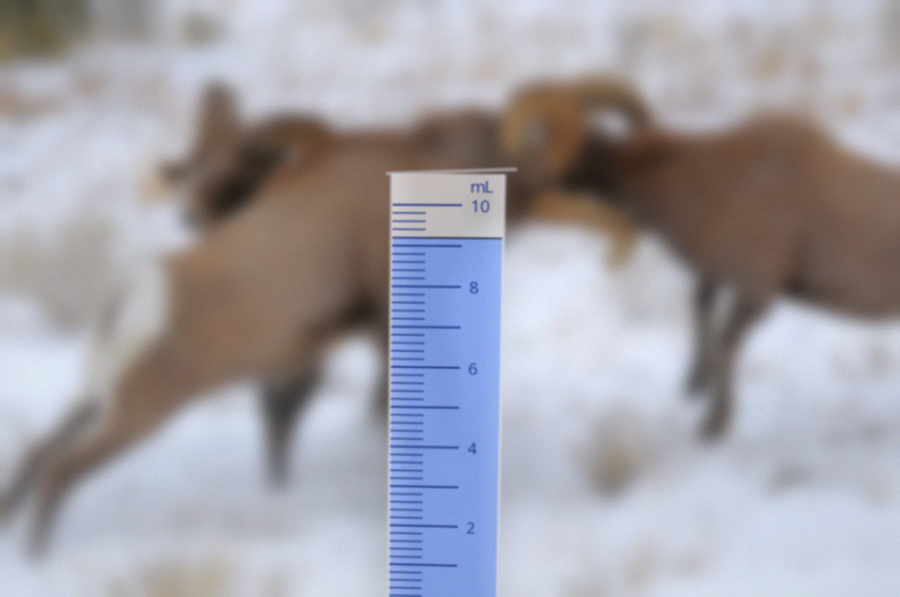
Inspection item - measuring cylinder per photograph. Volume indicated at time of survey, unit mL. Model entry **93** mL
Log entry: **9.2** mL
